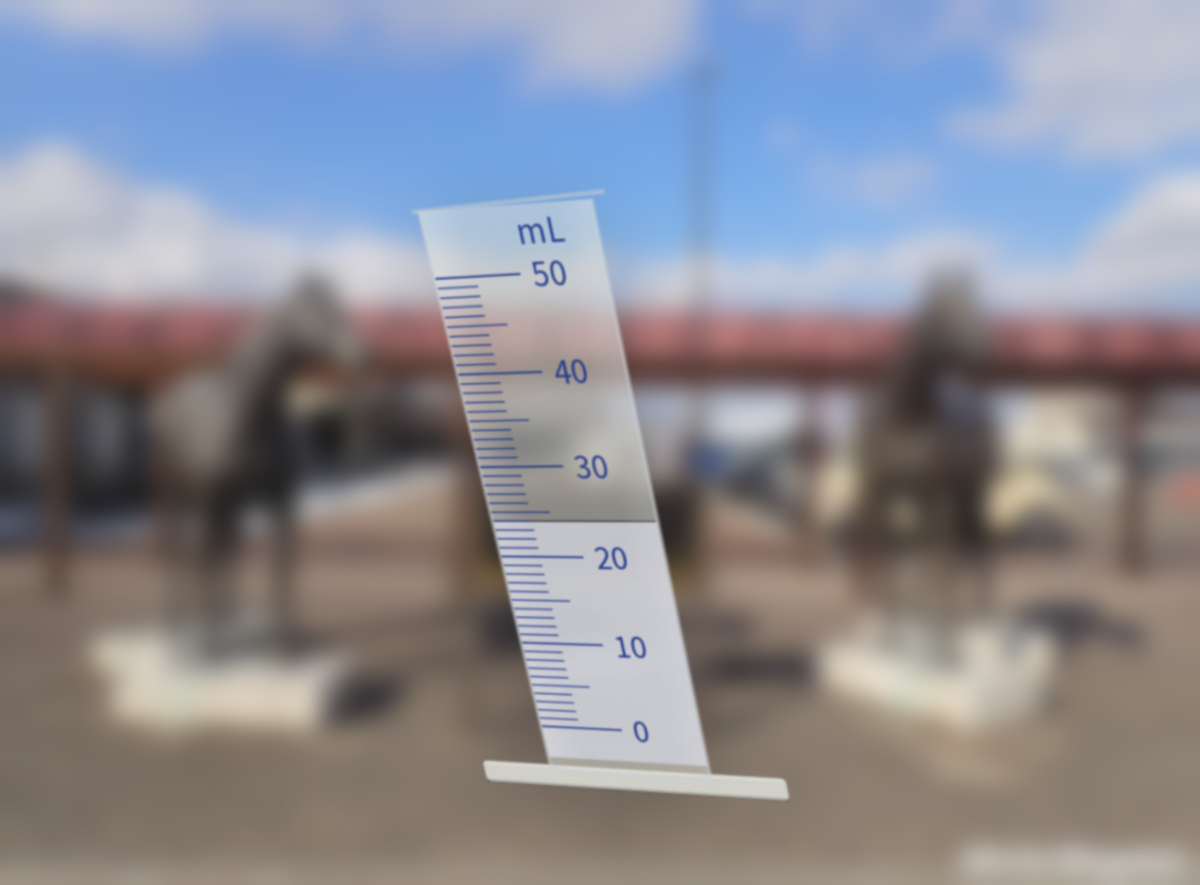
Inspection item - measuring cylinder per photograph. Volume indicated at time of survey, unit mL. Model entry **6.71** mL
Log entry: **24** mL
